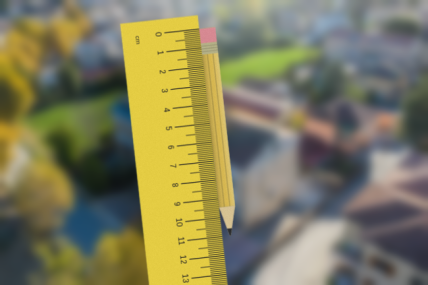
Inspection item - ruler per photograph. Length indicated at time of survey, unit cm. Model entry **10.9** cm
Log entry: **11** cm
